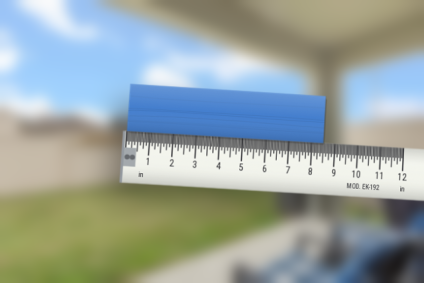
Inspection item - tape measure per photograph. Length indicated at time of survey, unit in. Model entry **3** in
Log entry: **8.5** in
